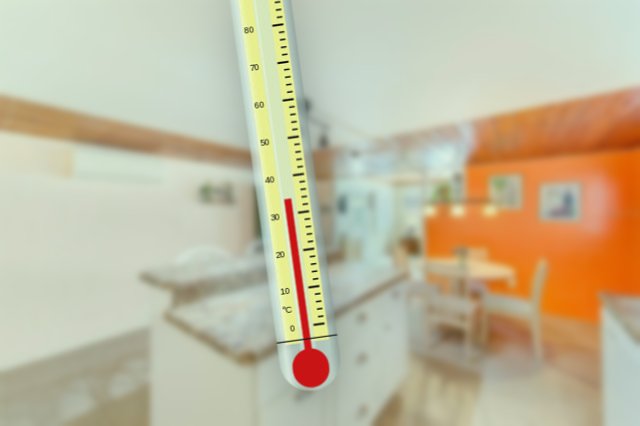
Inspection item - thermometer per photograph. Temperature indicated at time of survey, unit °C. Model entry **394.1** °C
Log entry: **34** °C
